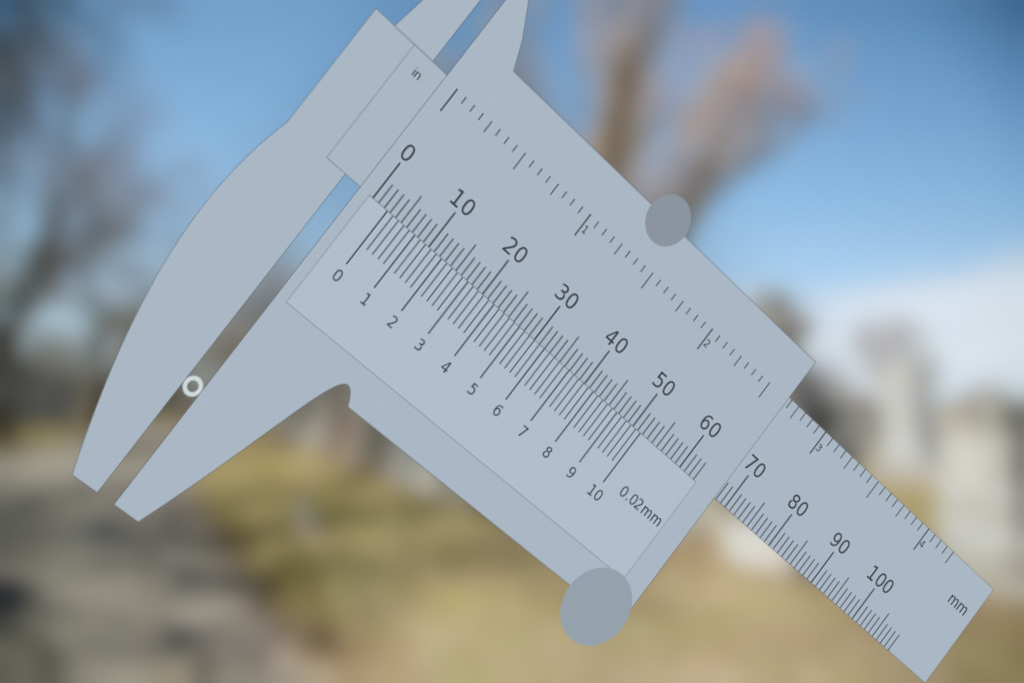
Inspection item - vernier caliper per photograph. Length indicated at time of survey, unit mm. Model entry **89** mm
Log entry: **2.6** mm
